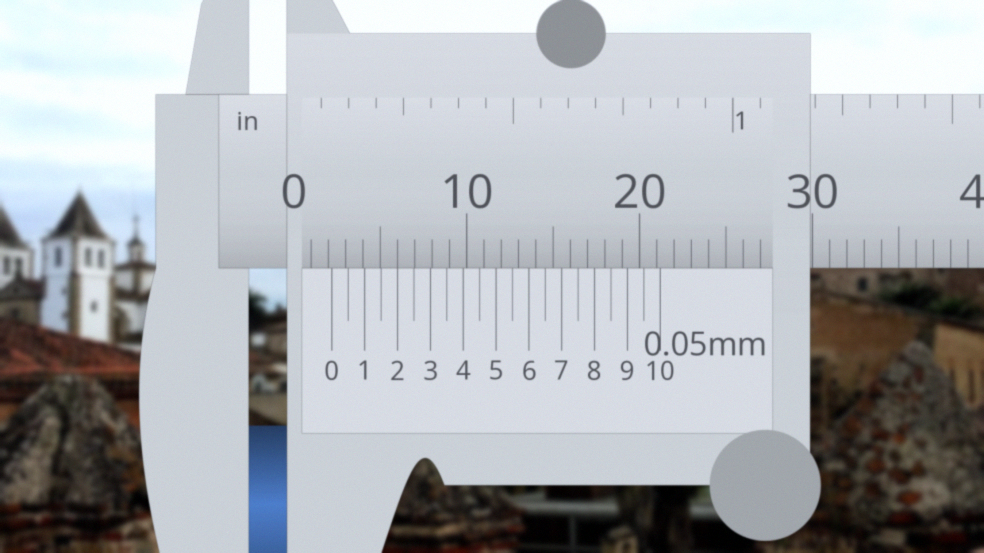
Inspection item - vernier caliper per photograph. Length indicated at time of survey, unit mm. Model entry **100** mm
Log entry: **2.2** mm
